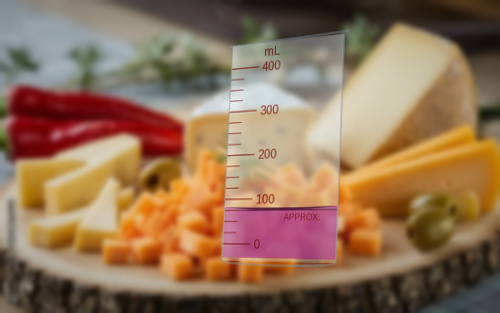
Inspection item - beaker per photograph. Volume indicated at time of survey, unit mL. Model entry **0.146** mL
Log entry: **75** mL
